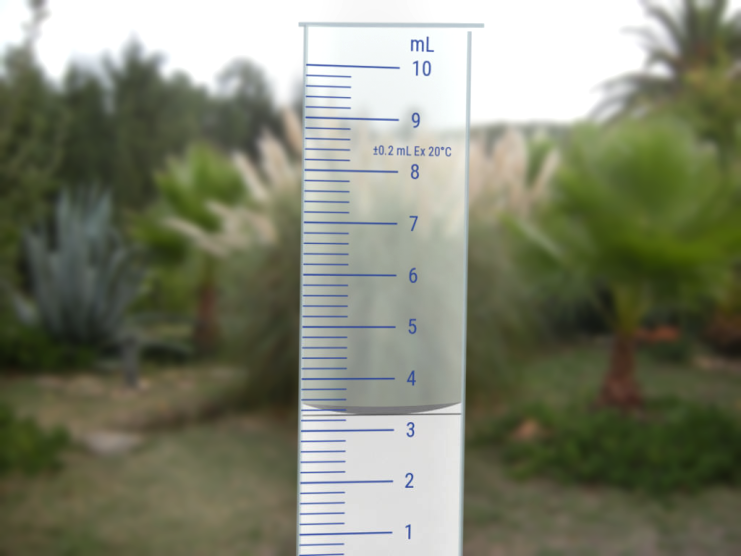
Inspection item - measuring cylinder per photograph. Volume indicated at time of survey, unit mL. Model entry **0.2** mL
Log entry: **3.3** mL
